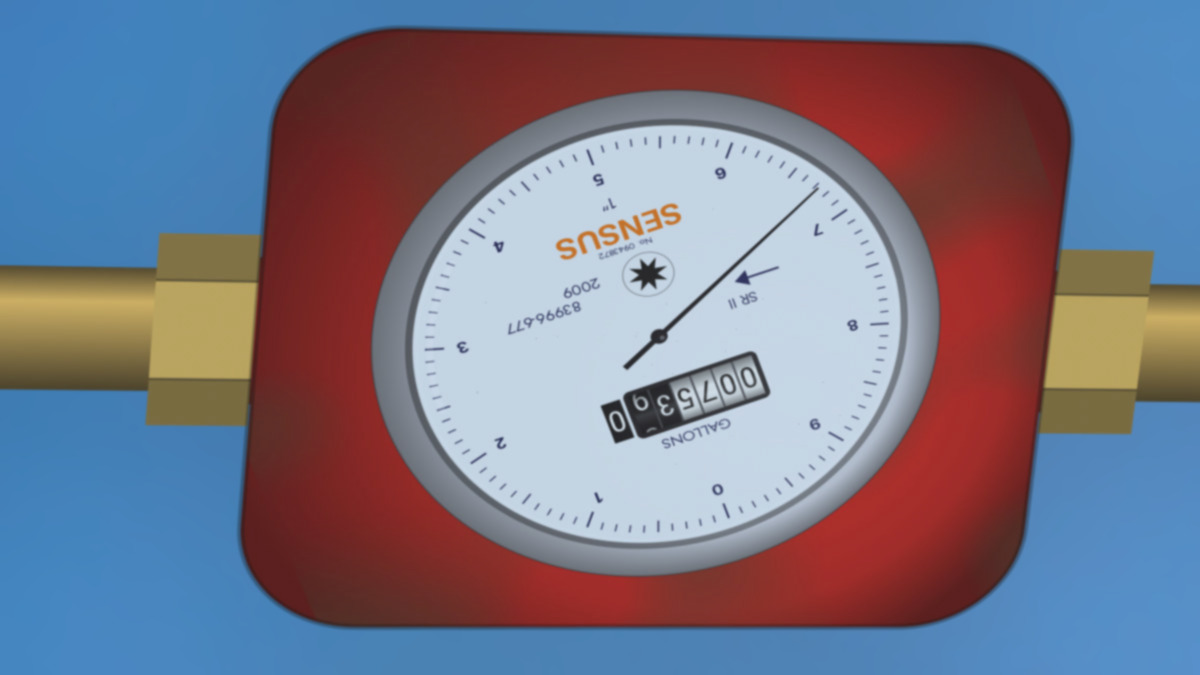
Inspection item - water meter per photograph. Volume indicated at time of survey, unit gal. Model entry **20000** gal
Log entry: **75386.7** gal
